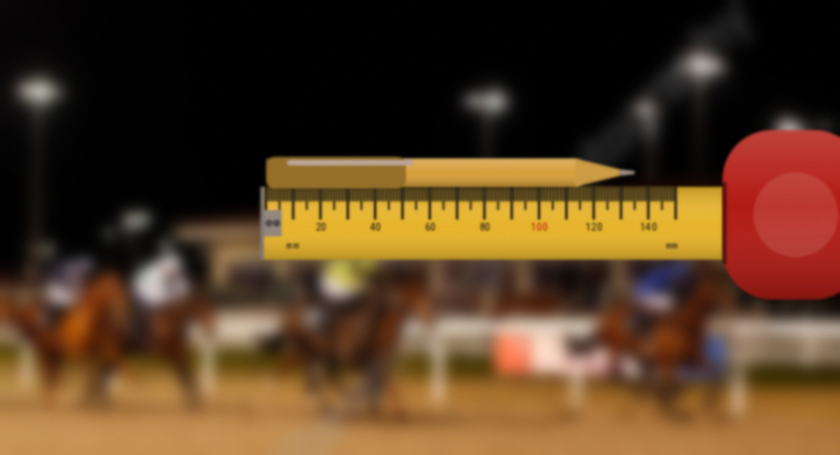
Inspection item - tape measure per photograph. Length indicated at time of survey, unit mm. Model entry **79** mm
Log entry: **135** mm
